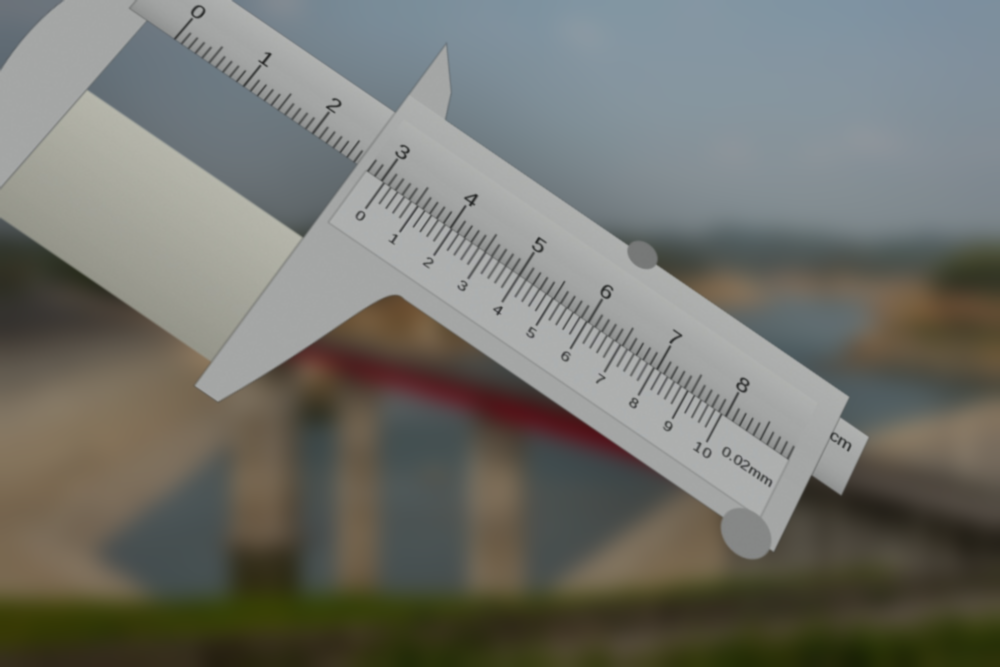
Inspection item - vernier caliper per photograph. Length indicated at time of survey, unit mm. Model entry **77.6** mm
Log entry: **30.4** mm
